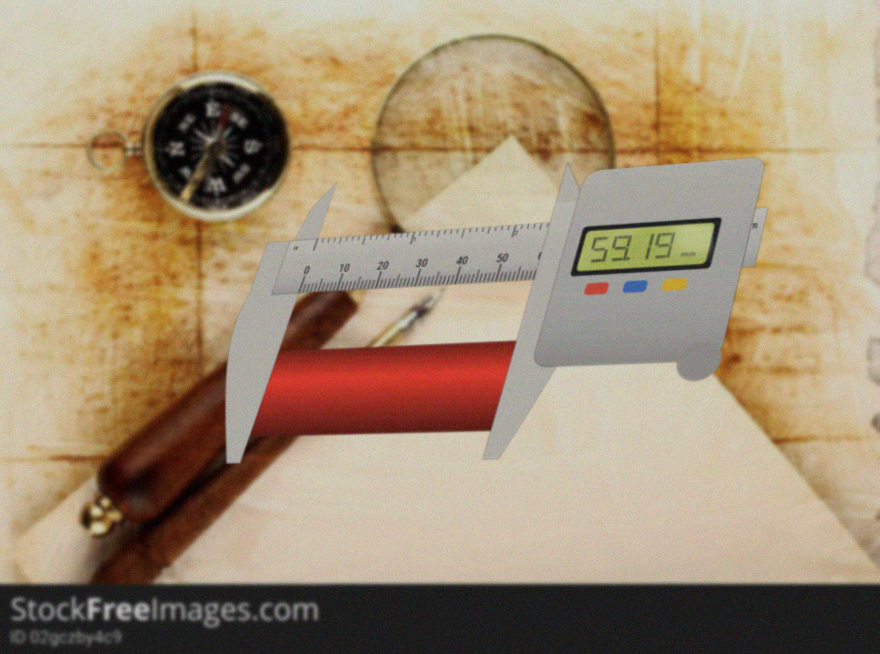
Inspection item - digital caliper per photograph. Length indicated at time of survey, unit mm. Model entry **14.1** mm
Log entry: **59.19** mm
